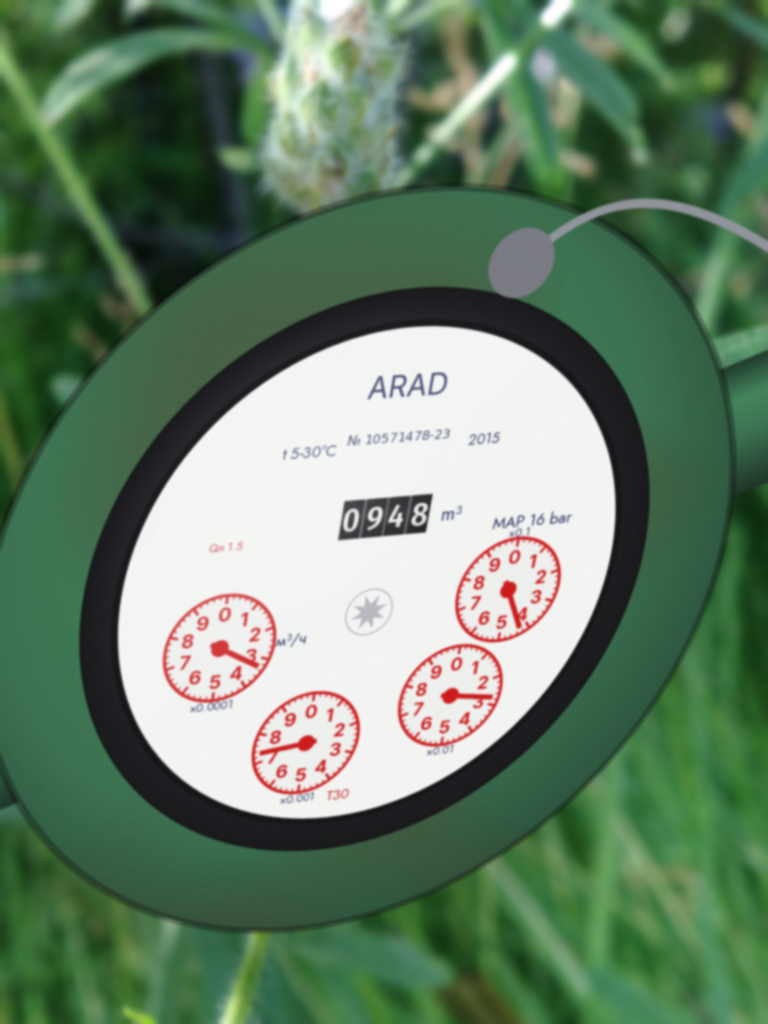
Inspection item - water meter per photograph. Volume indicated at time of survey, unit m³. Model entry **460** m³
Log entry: **948.4273** m³
